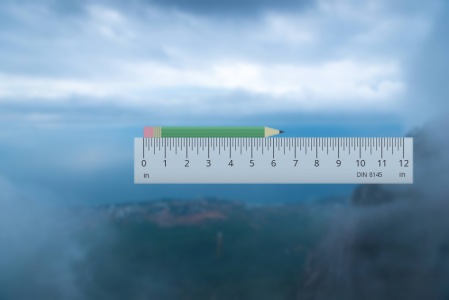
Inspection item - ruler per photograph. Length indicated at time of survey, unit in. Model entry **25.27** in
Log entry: **6.5** in
